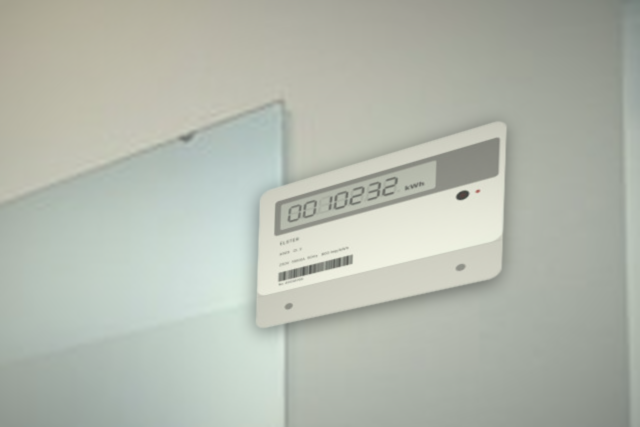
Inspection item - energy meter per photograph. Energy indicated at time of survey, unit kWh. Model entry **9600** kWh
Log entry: **10232** kWh
